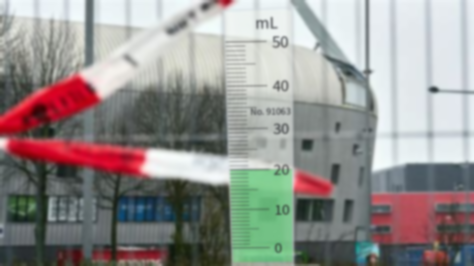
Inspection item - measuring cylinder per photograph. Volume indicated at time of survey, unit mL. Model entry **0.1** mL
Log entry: **20** mL
